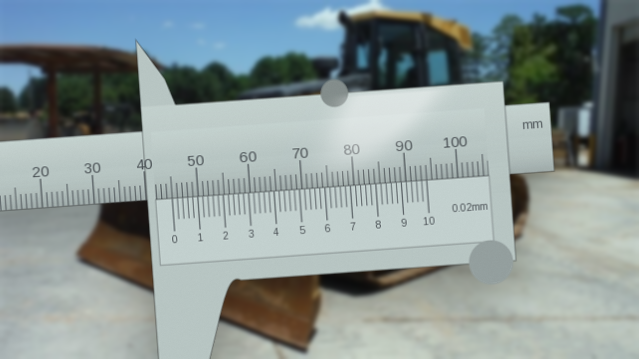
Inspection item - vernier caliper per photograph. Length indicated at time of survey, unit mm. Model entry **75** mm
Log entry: **45.0** mm
